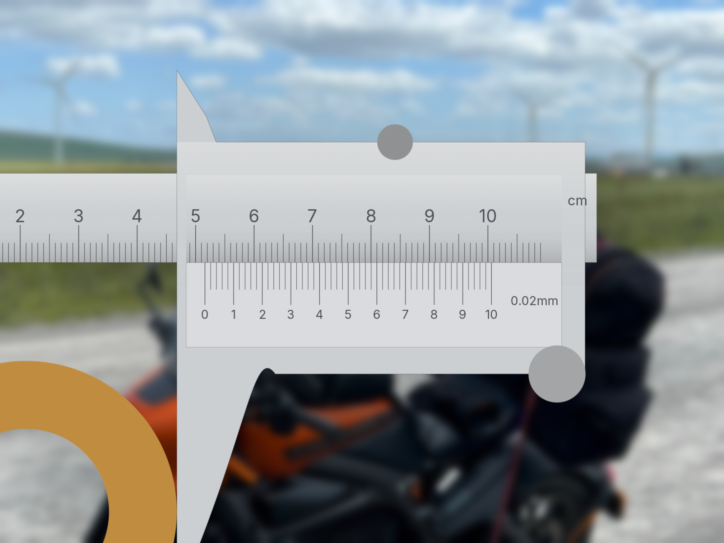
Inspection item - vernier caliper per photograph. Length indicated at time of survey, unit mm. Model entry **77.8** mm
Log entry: **51.6** mm
